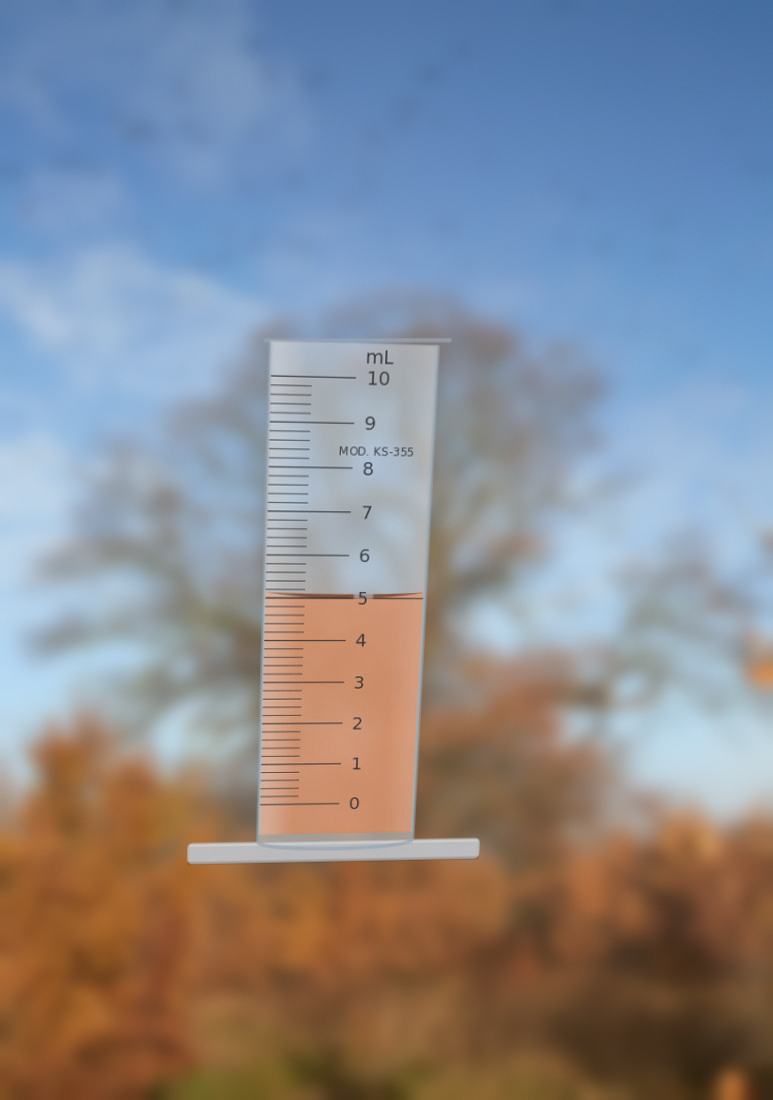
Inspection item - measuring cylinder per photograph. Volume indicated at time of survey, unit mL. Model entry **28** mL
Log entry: **5** mL
